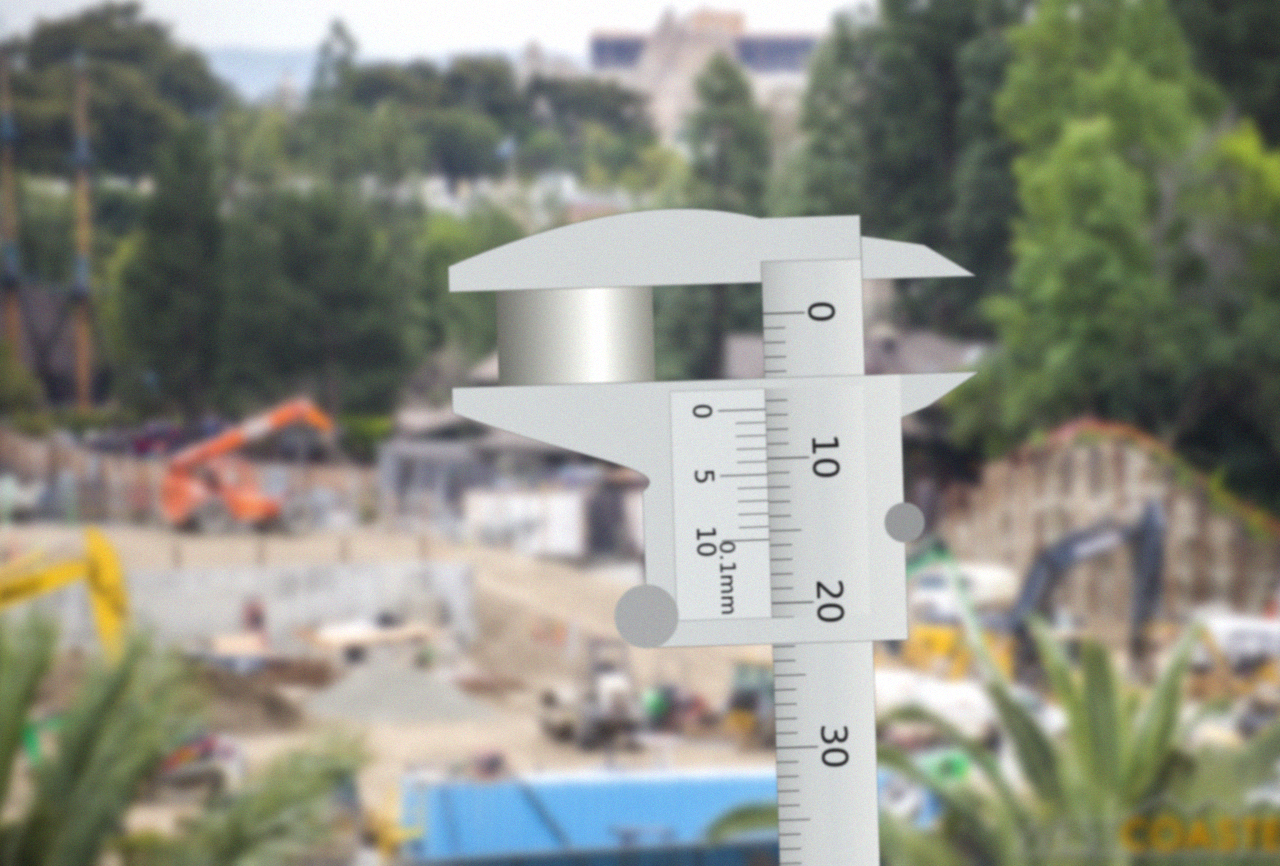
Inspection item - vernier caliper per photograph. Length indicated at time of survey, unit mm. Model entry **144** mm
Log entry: **6.6** mm
